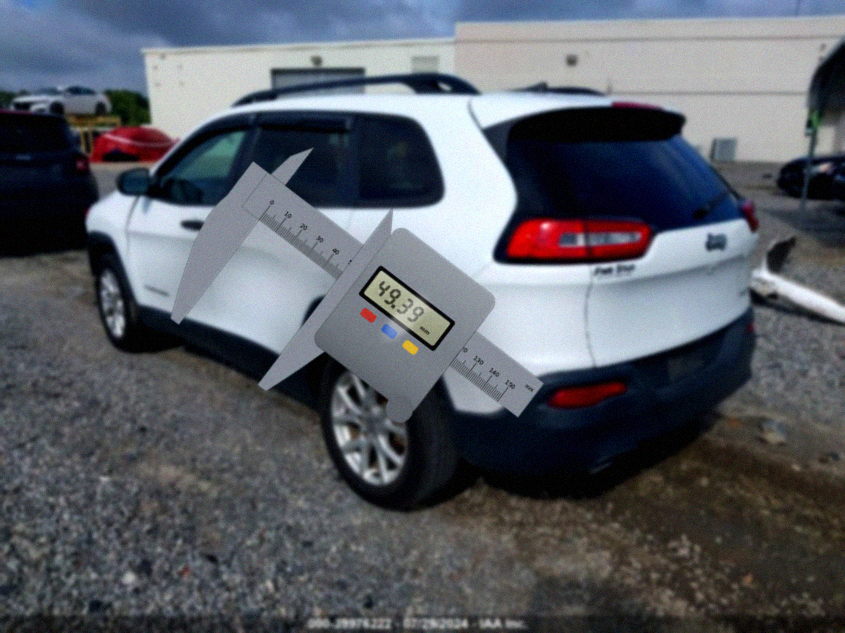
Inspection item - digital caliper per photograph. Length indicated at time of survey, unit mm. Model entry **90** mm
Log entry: **49.39** mm
